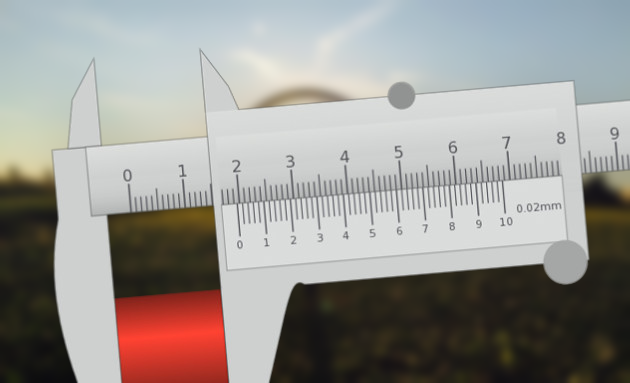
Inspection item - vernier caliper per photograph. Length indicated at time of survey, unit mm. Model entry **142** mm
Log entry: **19.6** mm
